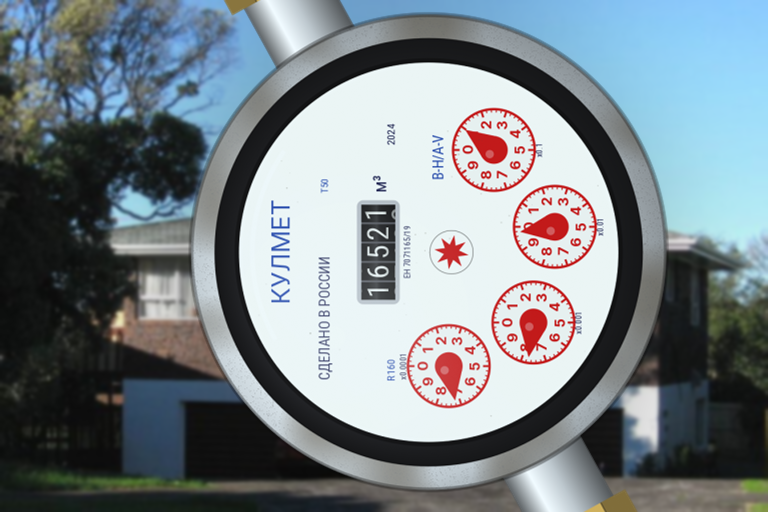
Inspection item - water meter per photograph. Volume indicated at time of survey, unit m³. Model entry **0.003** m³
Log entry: **16521.0977** m³
